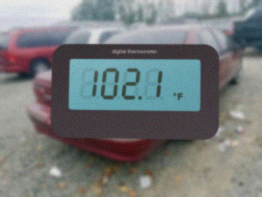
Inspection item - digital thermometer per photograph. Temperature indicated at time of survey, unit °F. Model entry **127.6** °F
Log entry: **102.1** °F
